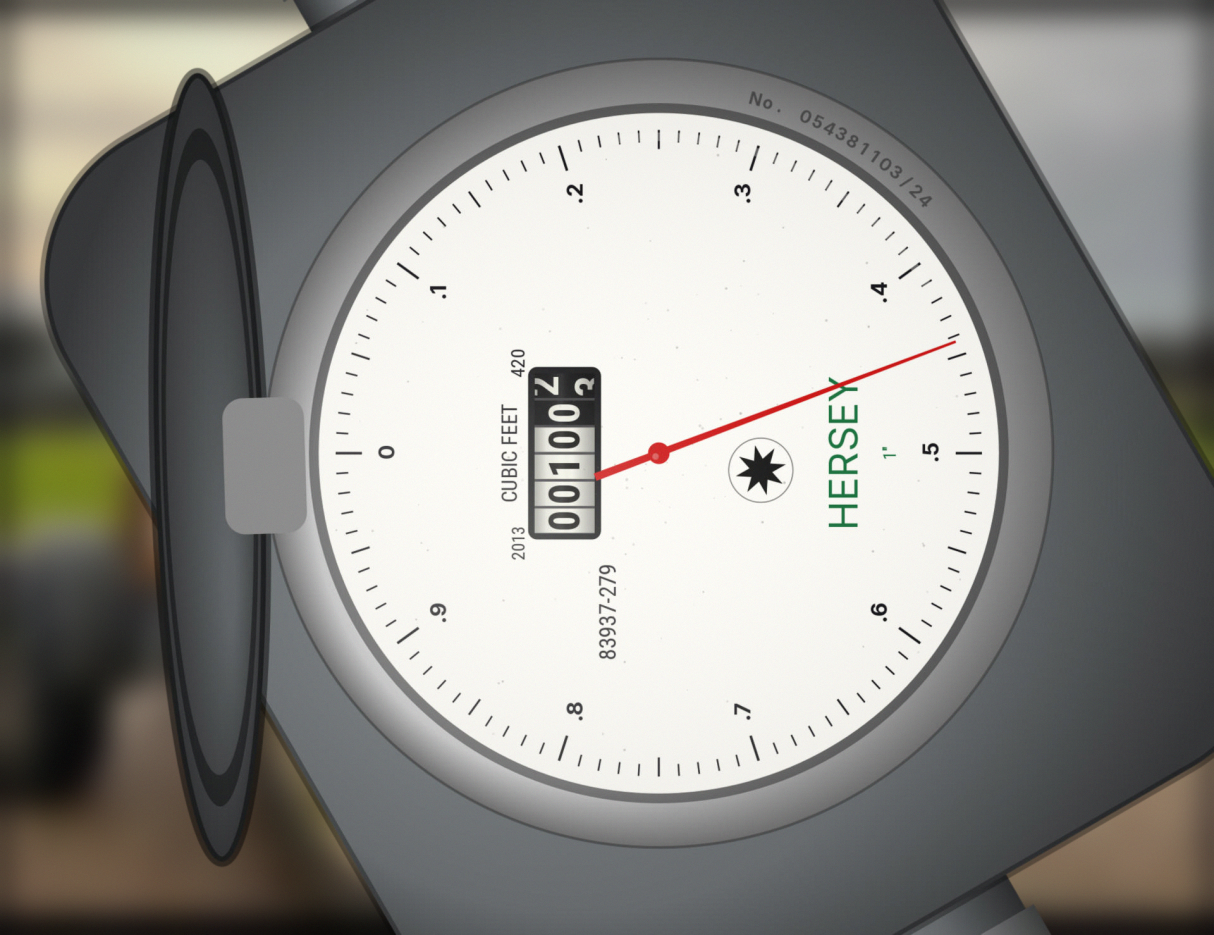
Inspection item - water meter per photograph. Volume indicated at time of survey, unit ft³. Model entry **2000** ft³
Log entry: **1002.44** ft³
